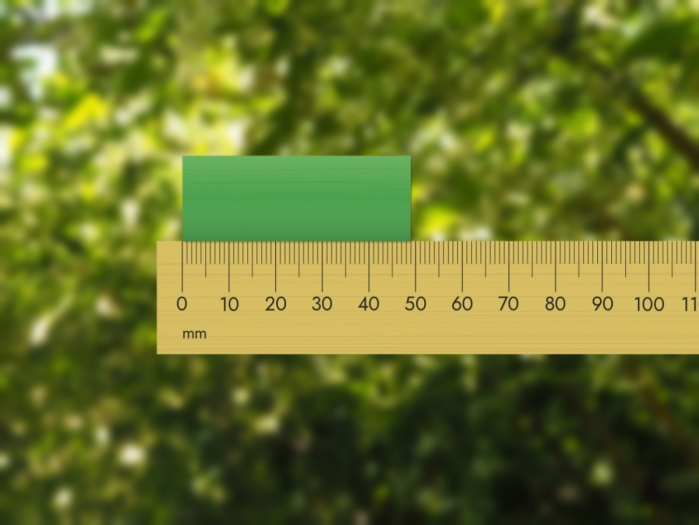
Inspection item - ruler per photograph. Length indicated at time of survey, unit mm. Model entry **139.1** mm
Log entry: **49** mm
